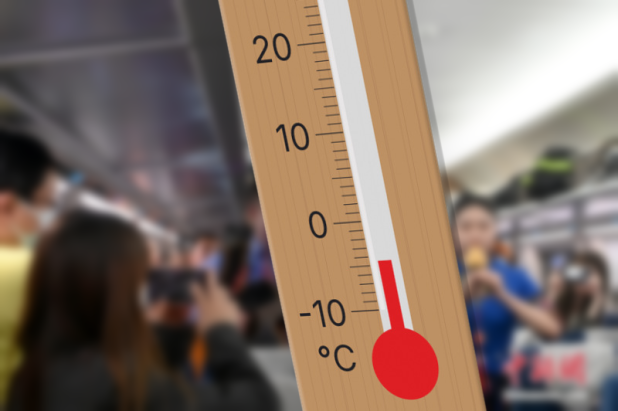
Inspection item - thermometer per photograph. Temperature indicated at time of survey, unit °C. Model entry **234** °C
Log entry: **-4.5** °C
